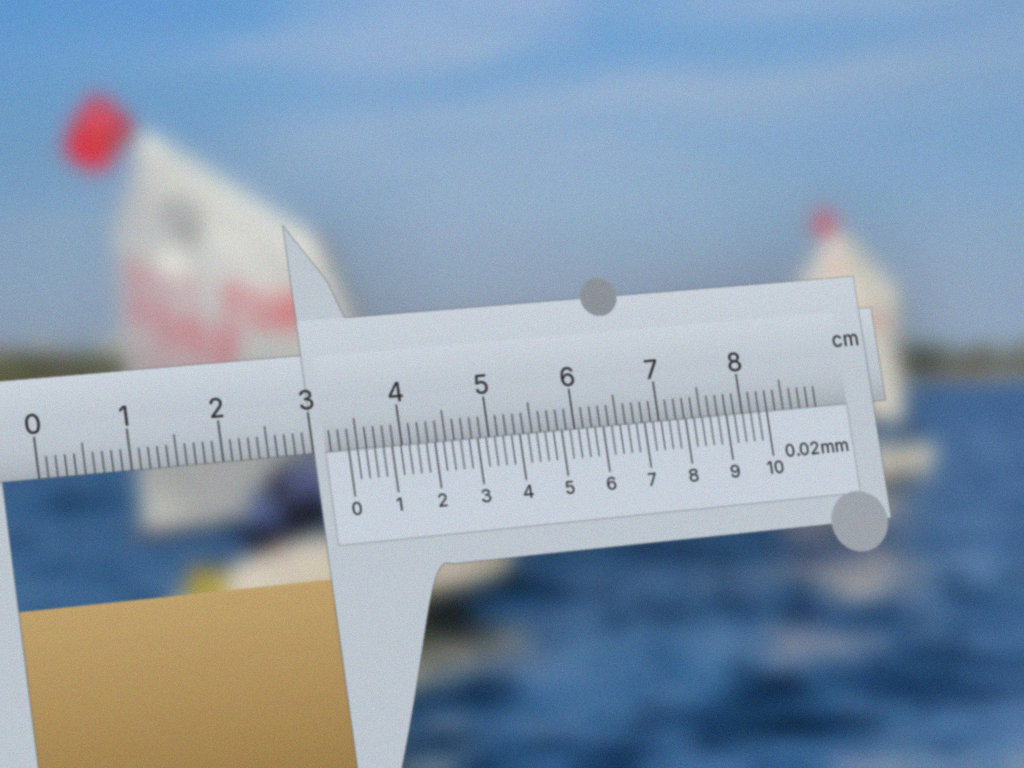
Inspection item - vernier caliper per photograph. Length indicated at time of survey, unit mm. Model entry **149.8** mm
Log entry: **34.0** mm
